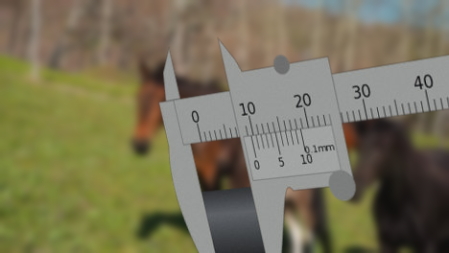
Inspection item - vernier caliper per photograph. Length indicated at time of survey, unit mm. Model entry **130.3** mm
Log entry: **9.6** mm
